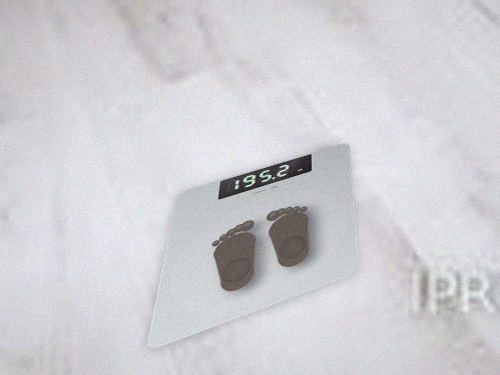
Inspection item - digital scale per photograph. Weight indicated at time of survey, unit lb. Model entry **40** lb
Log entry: **195.2** lb
